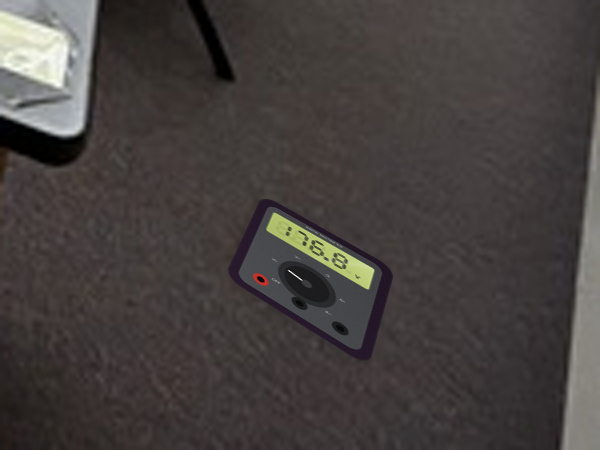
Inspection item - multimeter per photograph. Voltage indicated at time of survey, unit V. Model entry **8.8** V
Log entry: **176.8** V
